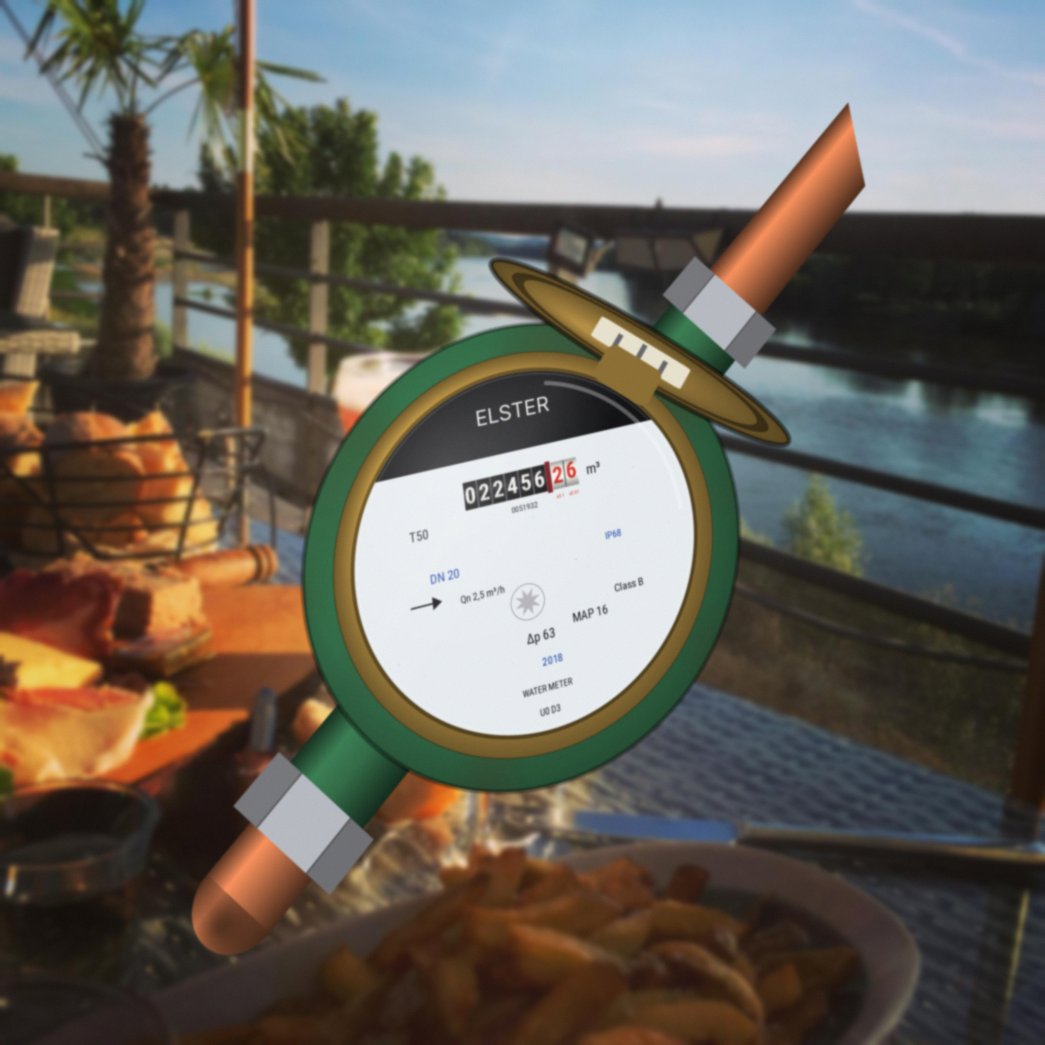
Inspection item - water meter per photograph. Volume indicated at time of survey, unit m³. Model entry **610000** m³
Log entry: **22456.26** m³
